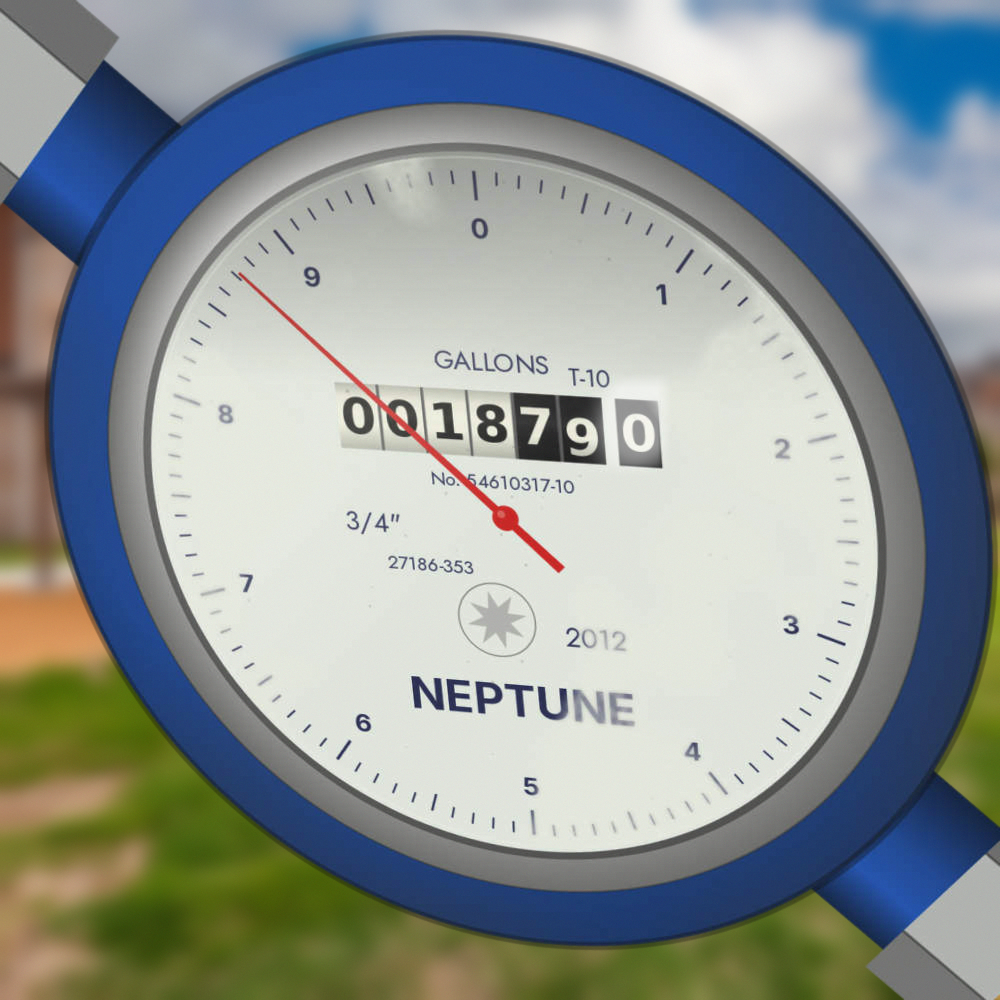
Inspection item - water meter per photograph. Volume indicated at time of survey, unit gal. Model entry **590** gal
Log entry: **18788.7** gal
